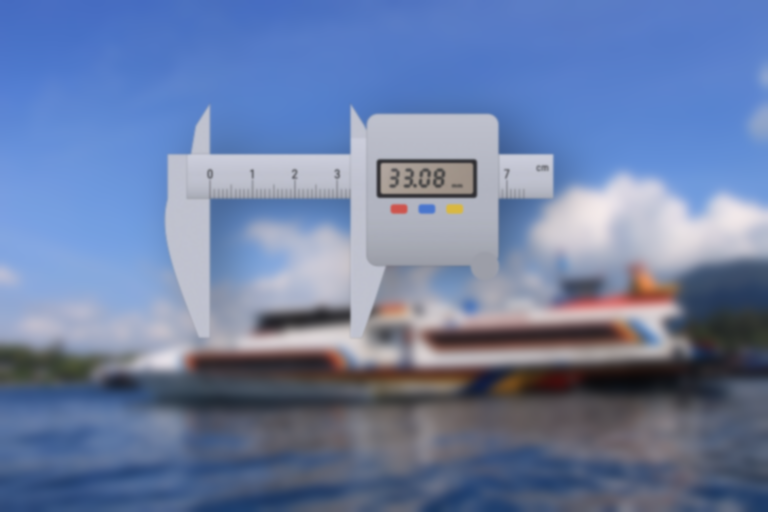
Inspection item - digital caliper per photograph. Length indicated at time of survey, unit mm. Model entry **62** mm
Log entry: **33.08** mm
